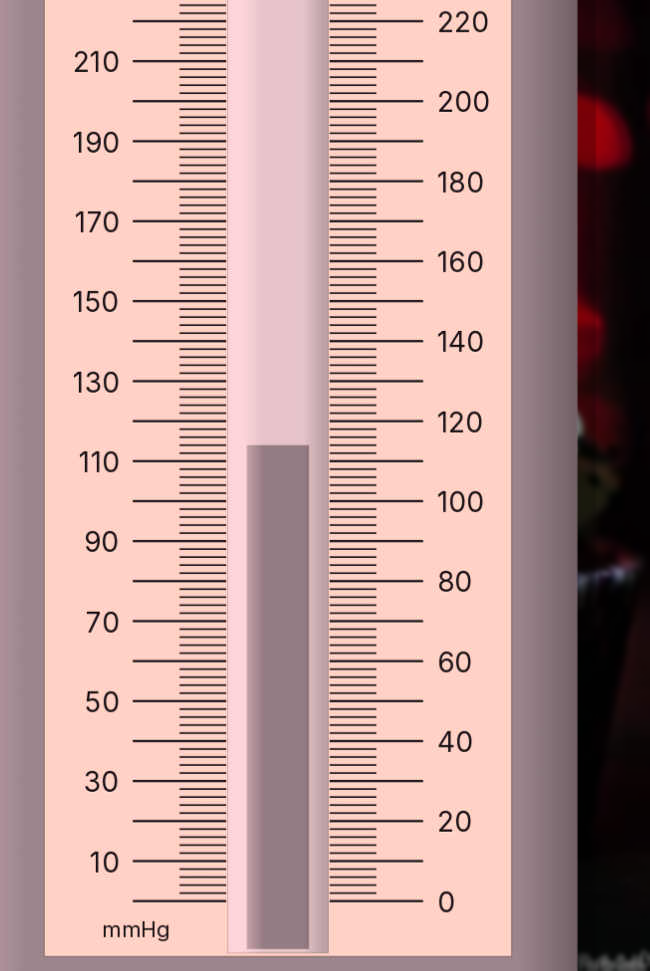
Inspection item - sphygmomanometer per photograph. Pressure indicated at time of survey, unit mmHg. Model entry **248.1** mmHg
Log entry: **114** mmHg
